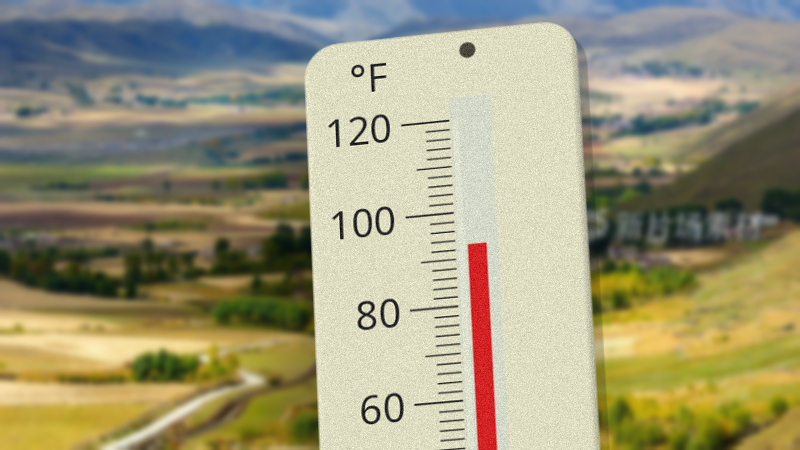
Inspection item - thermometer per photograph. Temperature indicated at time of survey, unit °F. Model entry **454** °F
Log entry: **93** °F
